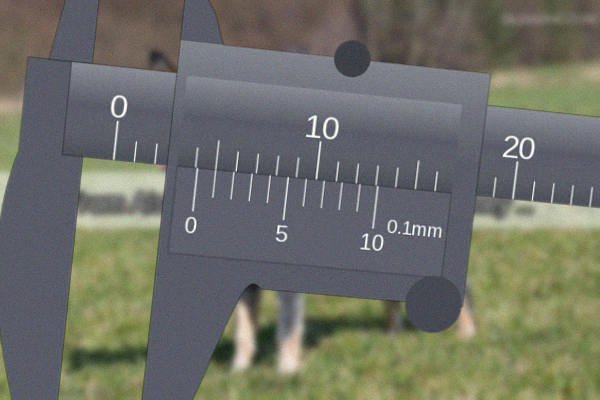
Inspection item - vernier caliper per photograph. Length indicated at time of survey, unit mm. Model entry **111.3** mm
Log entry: **4.1** mm
